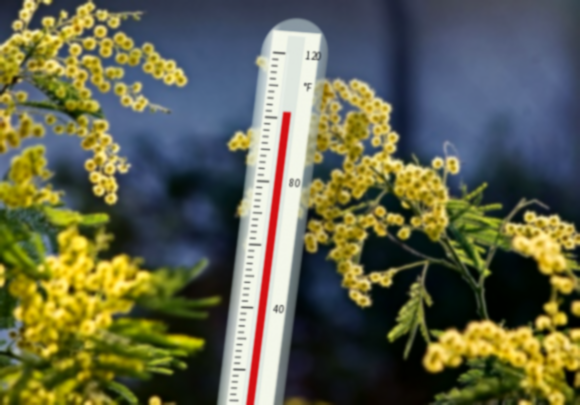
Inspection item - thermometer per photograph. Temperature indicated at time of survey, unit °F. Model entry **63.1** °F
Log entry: **102** °F
